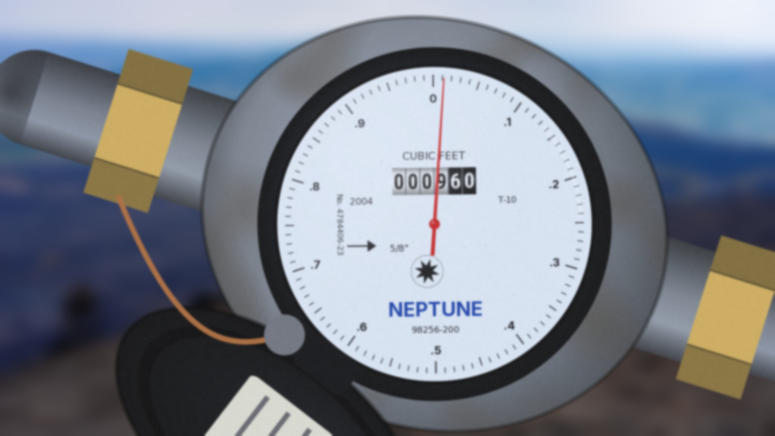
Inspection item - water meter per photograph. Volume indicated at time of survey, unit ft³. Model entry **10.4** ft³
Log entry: **960.01** ft³
